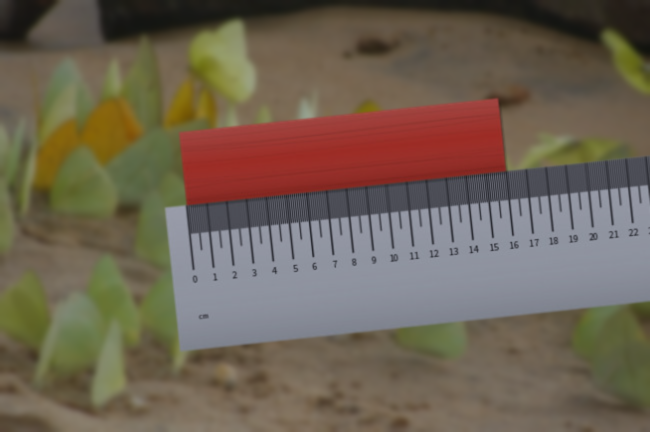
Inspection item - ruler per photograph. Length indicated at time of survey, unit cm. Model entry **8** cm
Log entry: **16** cm
